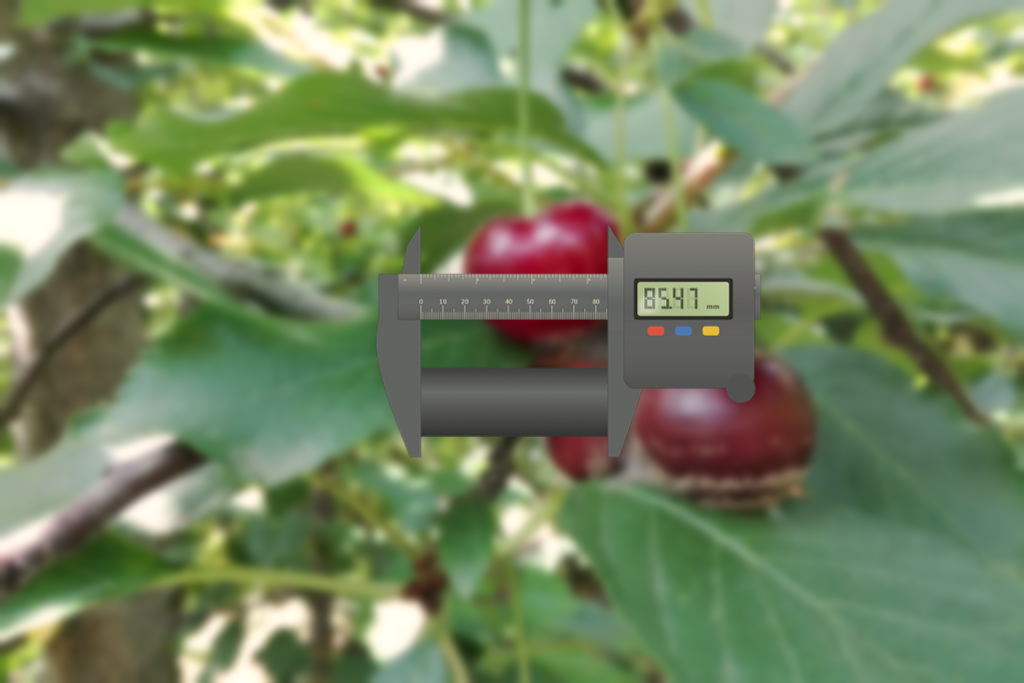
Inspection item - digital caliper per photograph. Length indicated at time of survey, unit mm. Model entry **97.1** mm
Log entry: **85.47** mm
